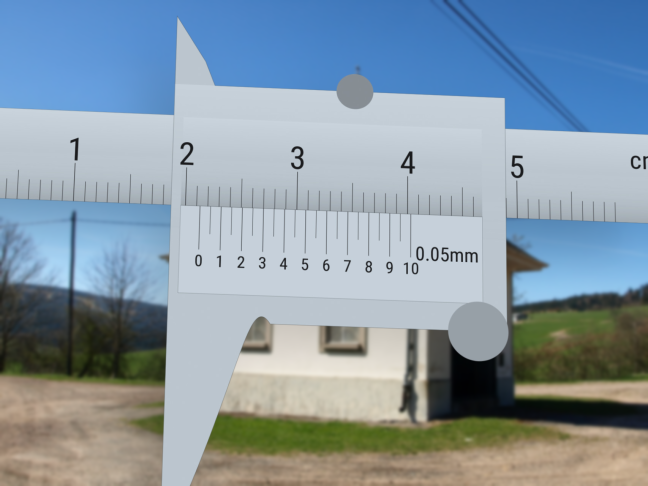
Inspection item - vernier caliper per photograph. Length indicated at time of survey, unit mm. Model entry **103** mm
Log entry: **21.3** mm
